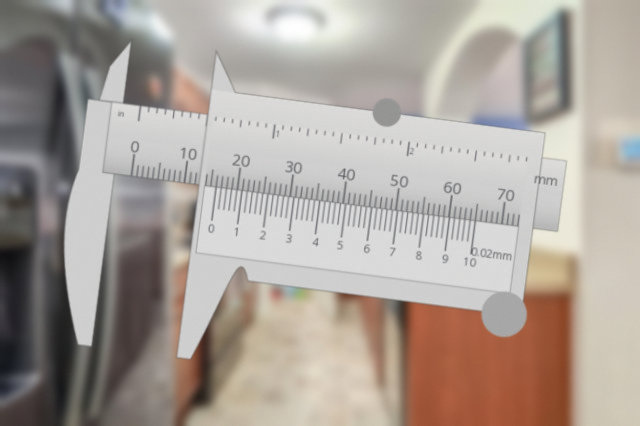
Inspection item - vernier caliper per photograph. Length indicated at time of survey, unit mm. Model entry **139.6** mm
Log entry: **16.0** mm
